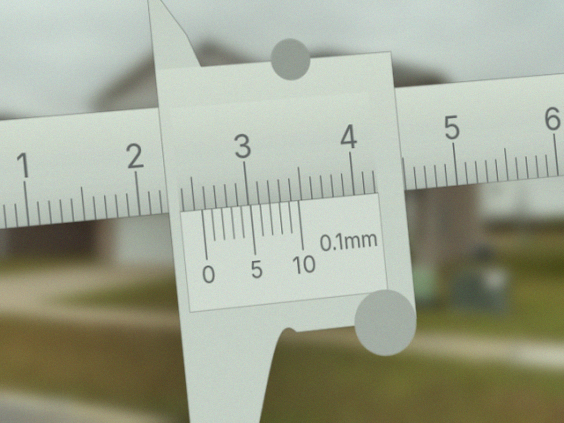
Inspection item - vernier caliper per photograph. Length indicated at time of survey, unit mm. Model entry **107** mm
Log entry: **25.7** mm
